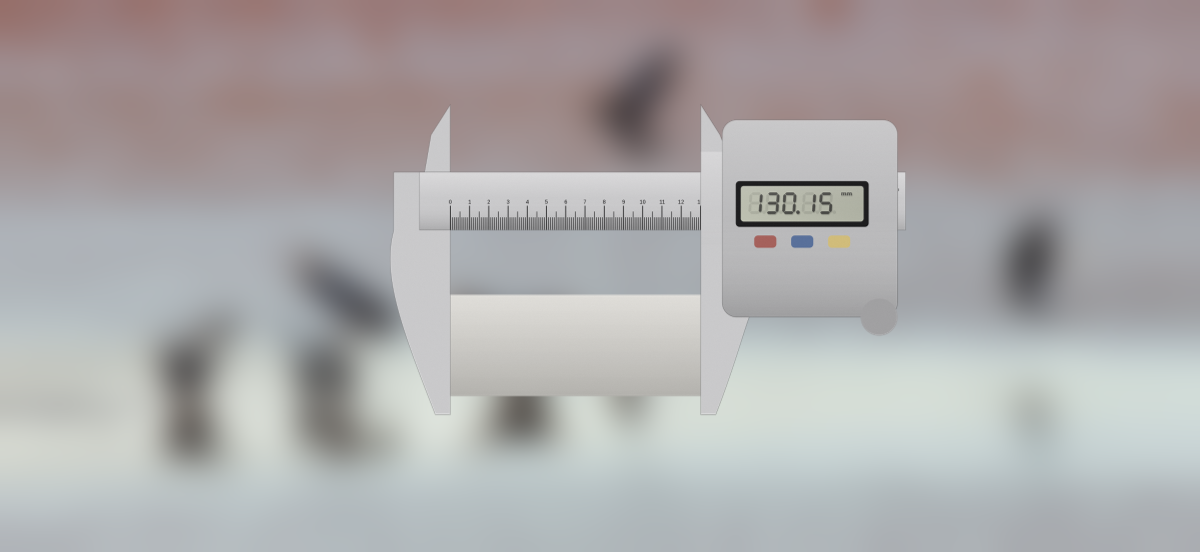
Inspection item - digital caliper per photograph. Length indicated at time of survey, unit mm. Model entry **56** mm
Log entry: **130.15** mm
